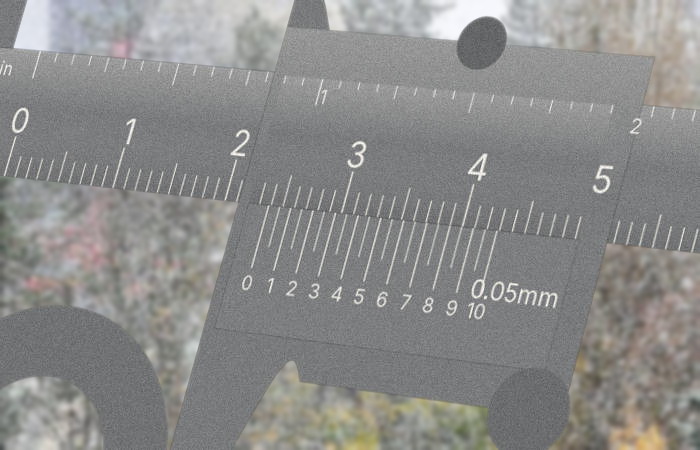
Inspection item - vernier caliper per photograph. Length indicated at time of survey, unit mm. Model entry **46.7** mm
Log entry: **23.8** mm
